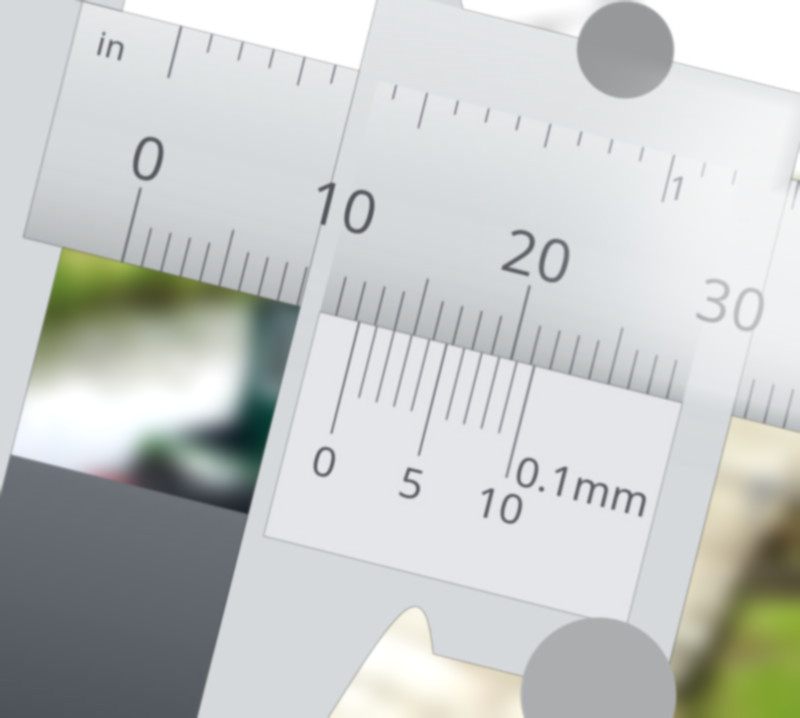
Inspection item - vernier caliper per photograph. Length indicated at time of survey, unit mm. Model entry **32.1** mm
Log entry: **12.2** mm
